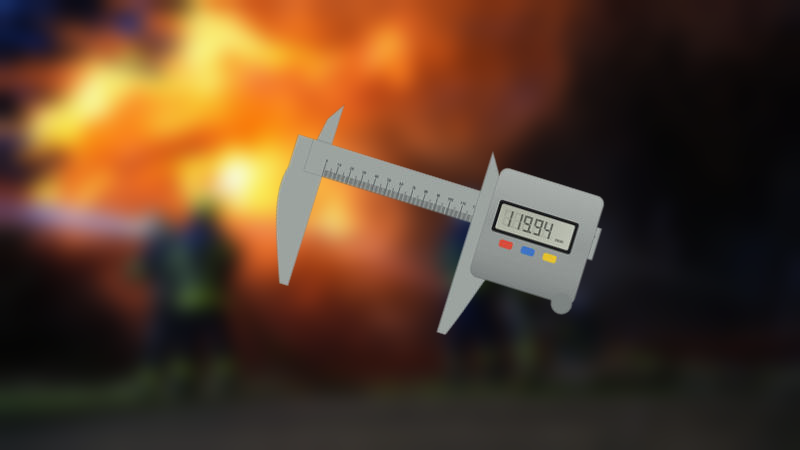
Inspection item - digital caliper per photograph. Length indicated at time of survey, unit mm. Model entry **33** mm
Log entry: **119.94** mm
